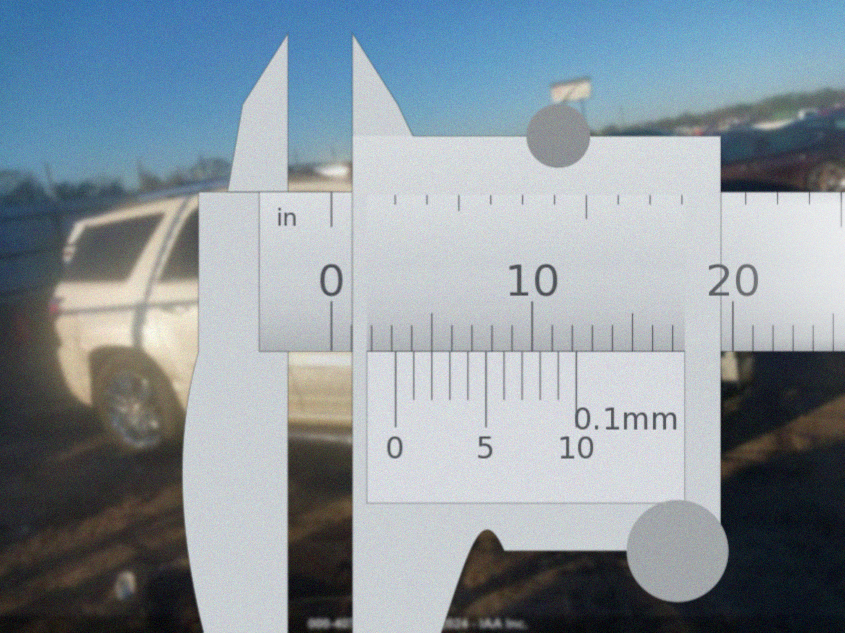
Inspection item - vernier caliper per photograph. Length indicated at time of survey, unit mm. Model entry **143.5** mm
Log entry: **3.2** mm
